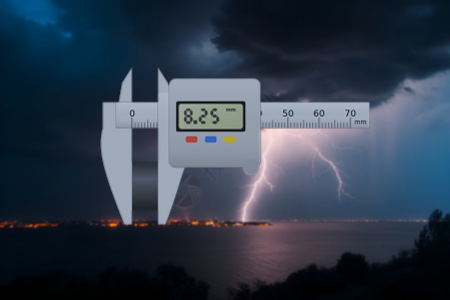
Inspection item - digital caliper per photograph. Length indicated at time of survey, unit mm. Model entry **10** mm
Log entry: **8.25** mm
